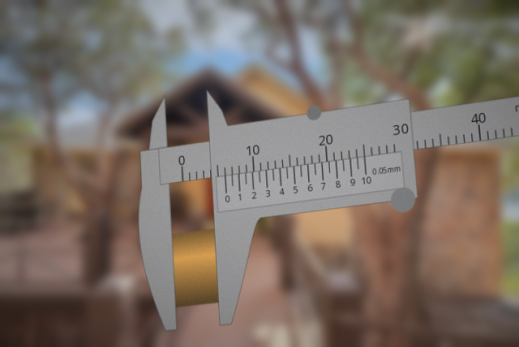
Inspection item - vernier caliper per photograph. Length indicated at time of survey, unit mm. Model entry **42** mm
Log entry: **6.0** mm
